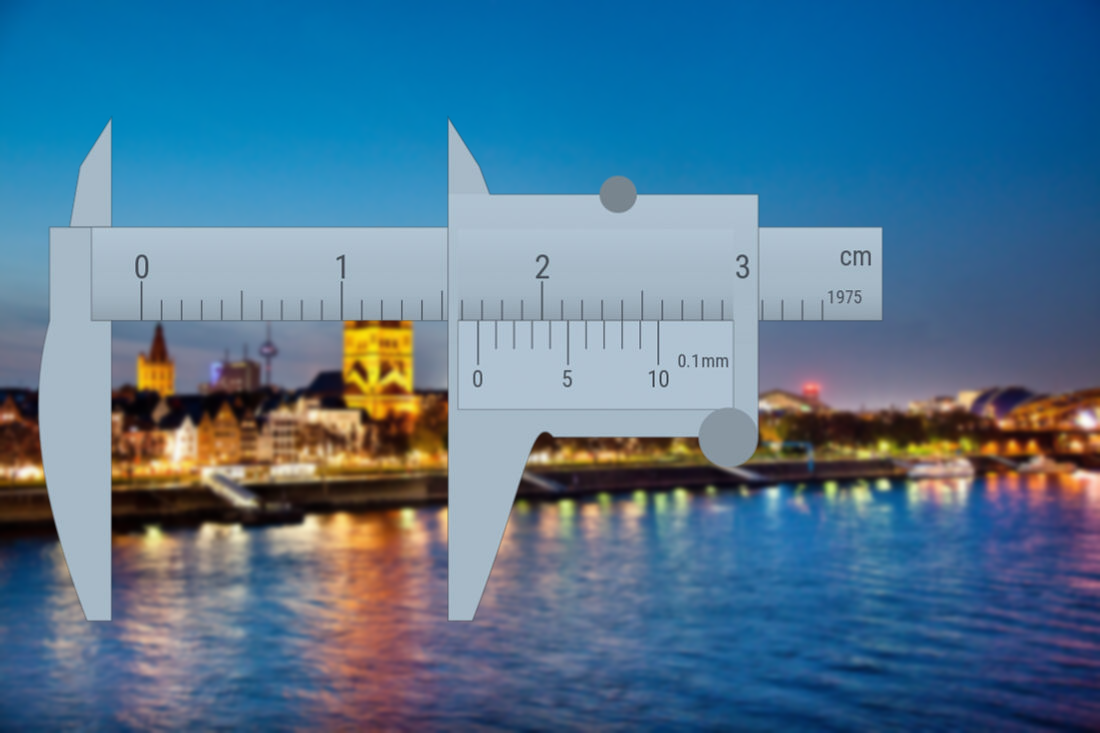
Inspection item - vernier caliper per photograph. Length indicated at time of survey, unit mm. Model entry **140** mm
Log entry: **16.8** mm
